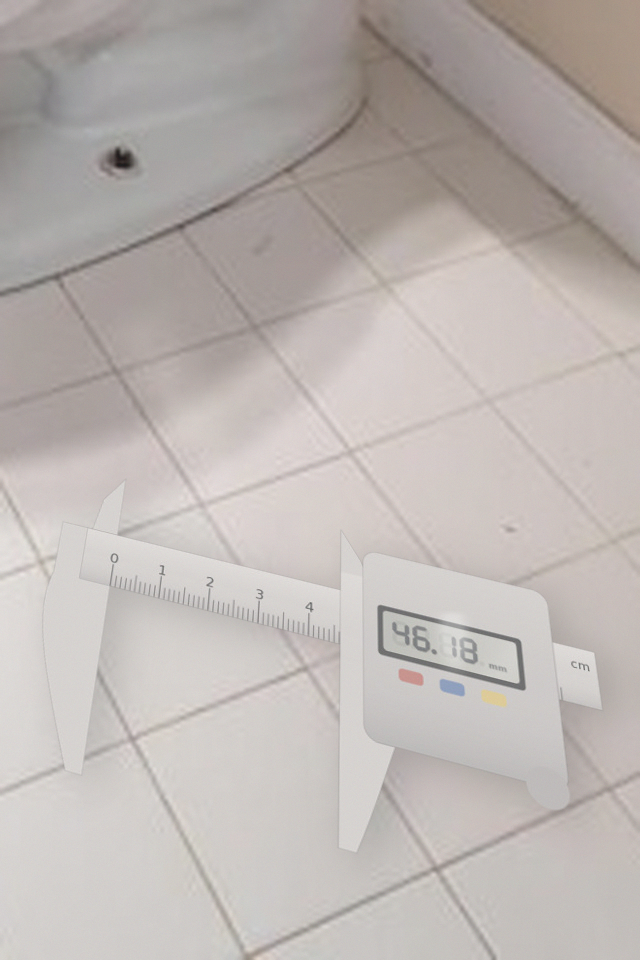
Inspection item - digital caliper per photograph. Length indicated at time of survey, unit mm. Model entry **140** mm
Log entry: **46.18** mm
